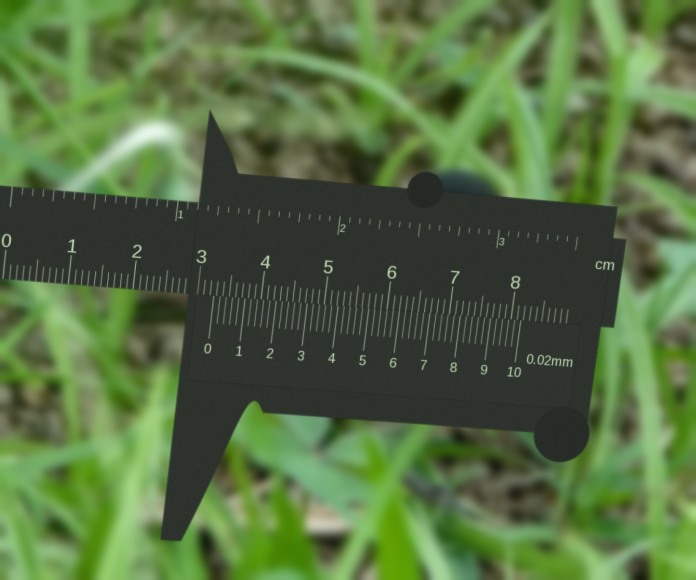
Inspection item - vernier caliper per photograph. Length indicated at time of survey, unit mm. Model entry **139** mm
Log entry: **32.6** mm
